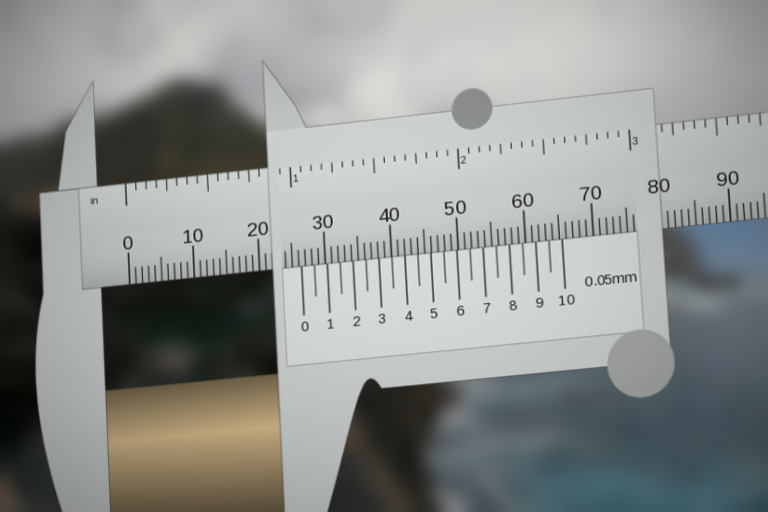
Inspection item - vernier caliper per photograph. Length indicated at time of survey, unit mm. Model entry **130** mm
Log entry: **26.4** mm
